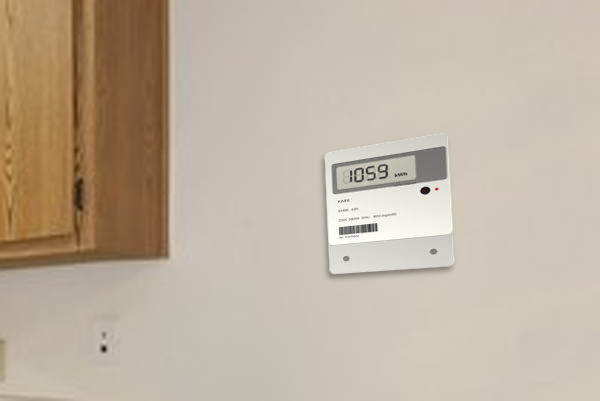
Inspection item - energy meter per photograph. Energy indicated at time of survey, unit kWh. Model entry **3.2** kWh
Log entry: **1059** kWh
